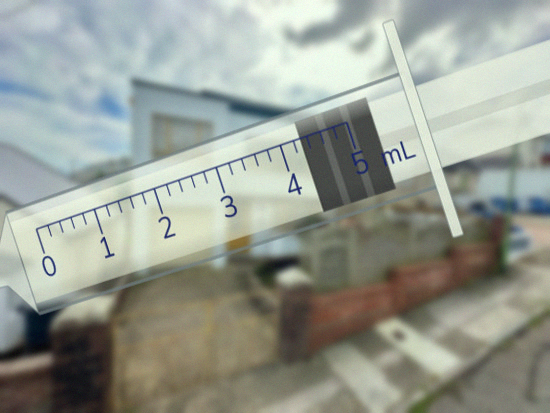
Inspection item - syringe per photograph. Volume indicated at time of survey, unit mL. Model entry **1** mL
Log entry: **4.3** mL
